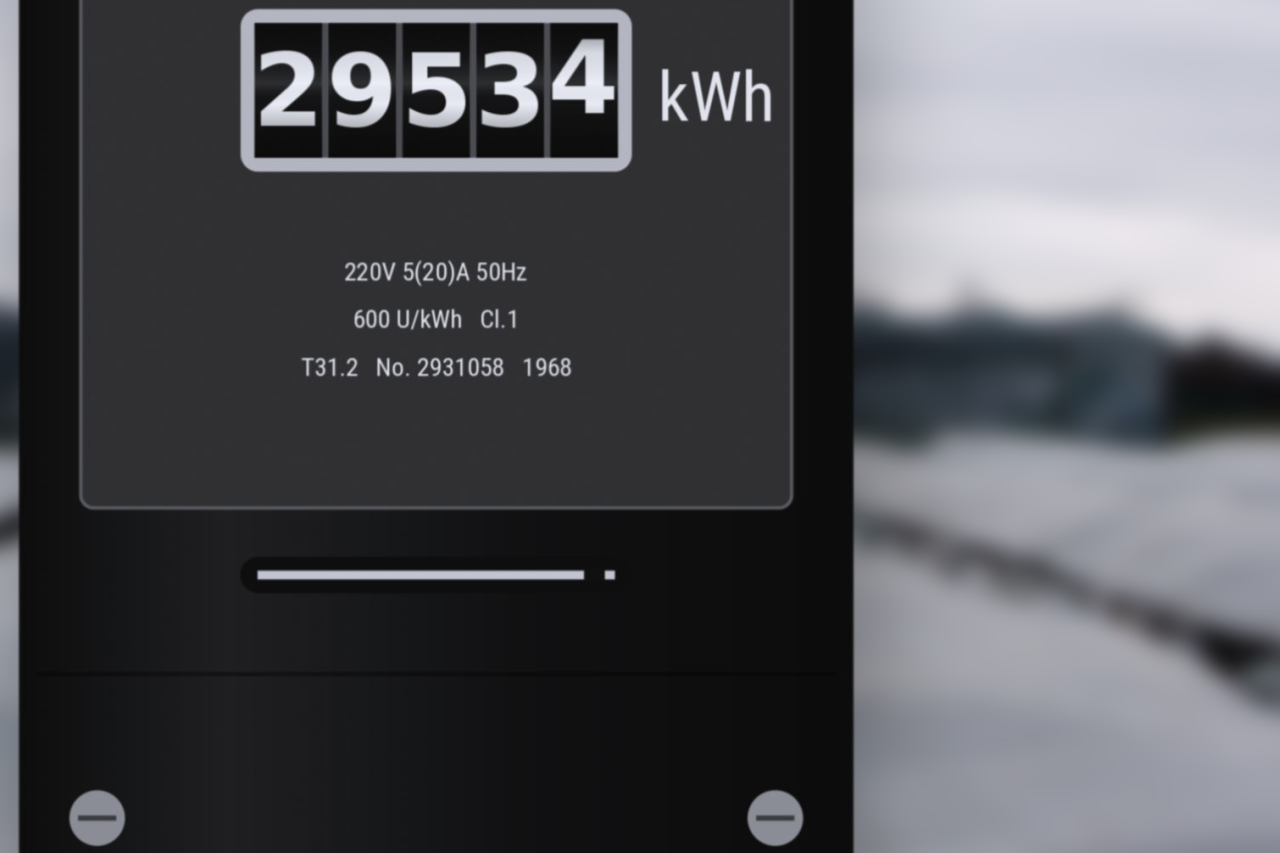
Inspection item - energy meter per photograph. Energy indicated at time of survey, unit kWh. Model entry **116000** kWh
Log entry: **29534** kWh
